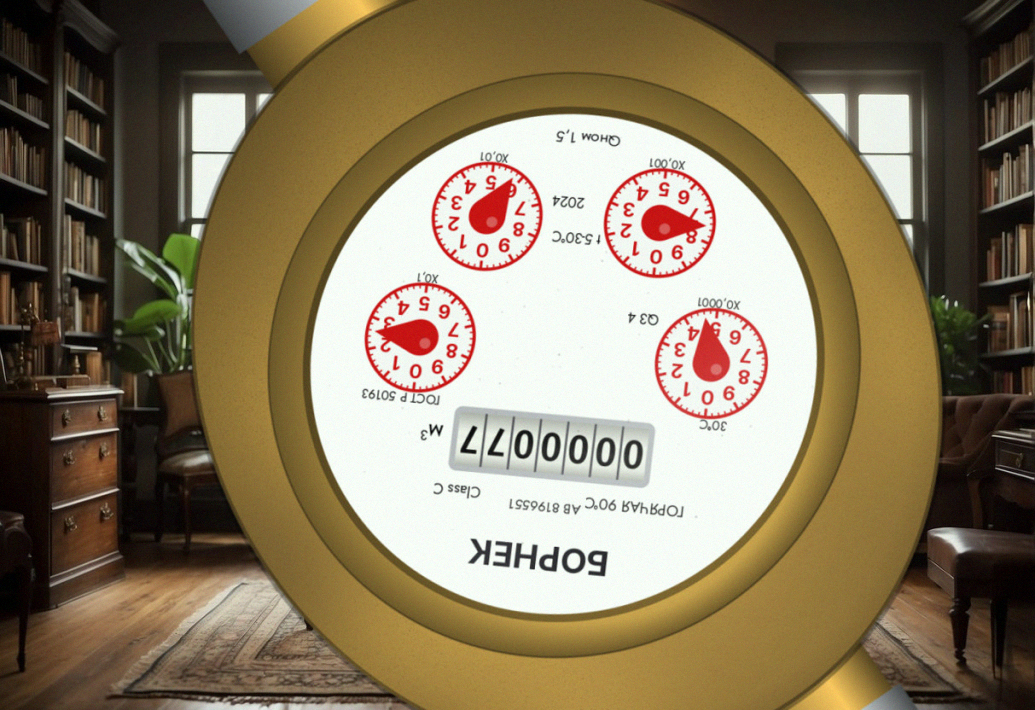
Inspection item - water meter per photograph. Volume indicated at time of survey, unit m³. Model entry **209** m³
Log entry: **77.2574** m³
